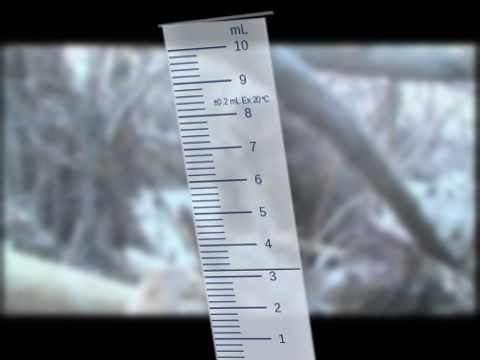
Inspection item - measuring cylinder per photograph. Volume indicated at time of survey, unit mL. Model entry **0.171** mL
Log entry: **3.2** mL
